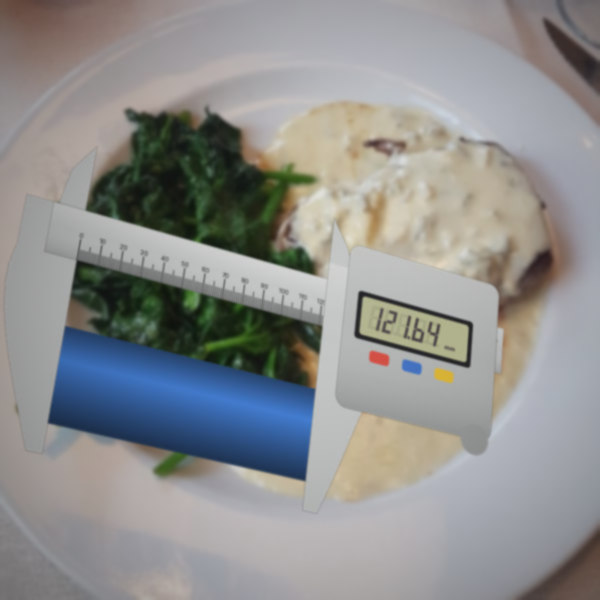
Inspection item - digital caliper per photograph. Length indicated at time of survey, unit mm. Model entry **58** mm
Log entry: **121.64** mm
